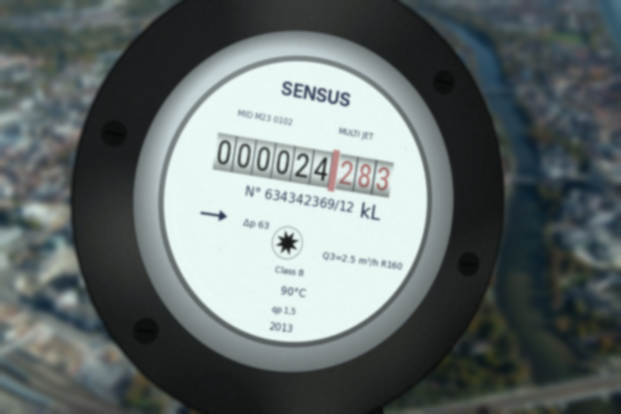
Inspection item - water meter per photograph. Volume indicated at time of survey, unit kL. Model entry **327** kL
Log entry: **24.283** kL
